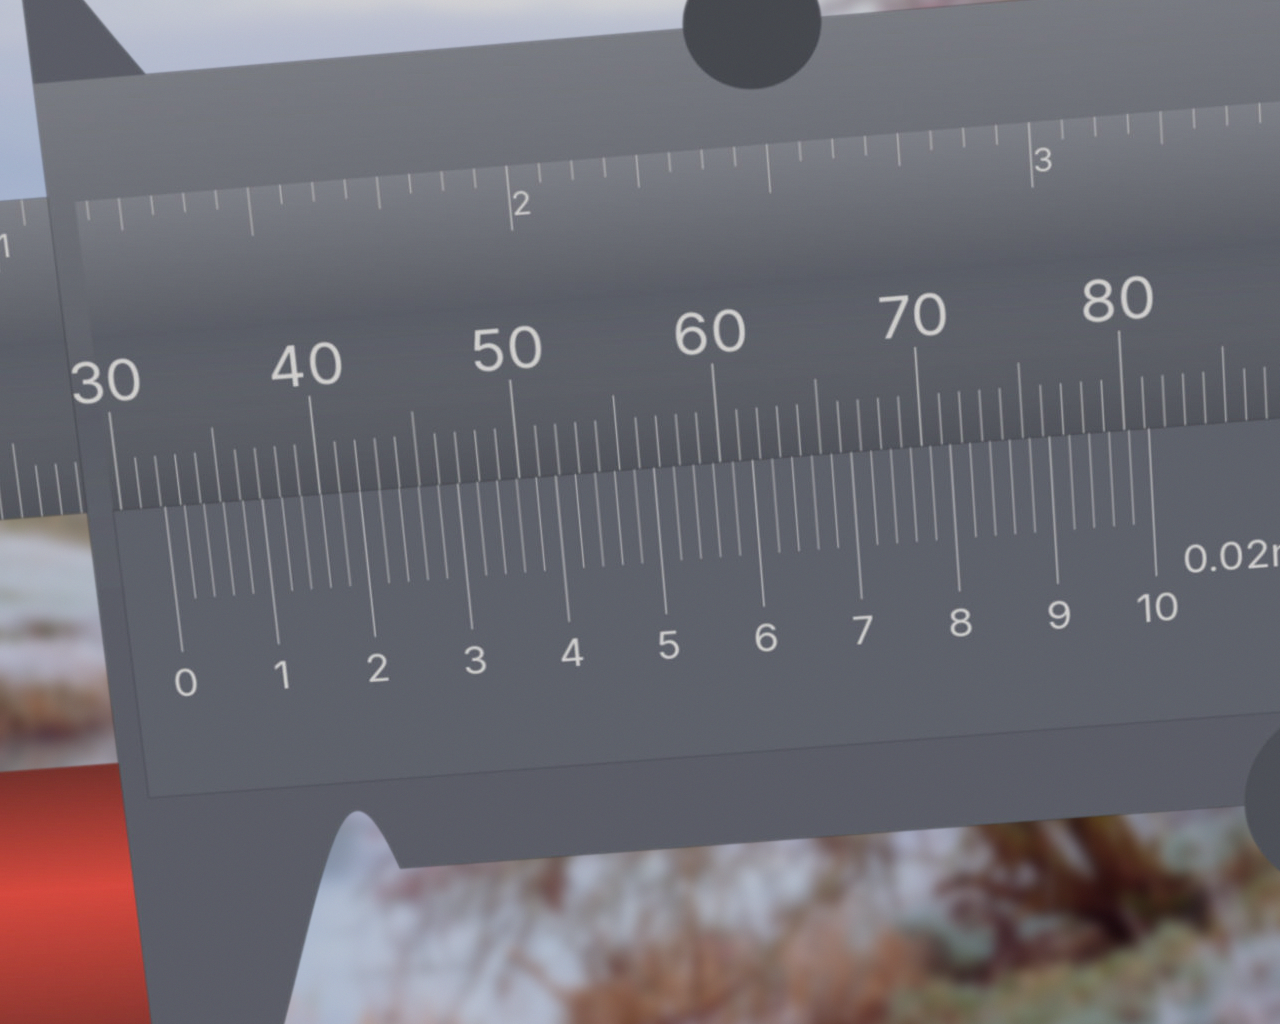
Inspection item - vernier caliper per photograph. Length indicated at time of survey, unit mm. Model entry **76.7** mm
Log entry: **32.2** mm
